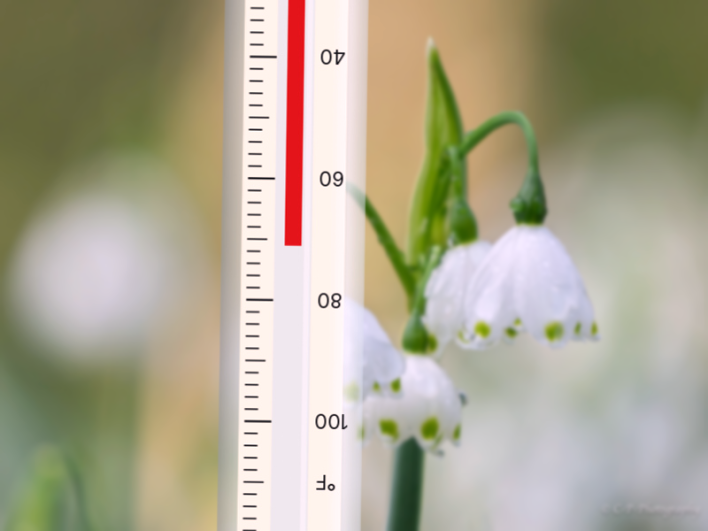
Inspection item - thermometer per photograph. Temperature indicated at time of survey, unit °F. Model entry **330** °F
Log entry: **71** °F
